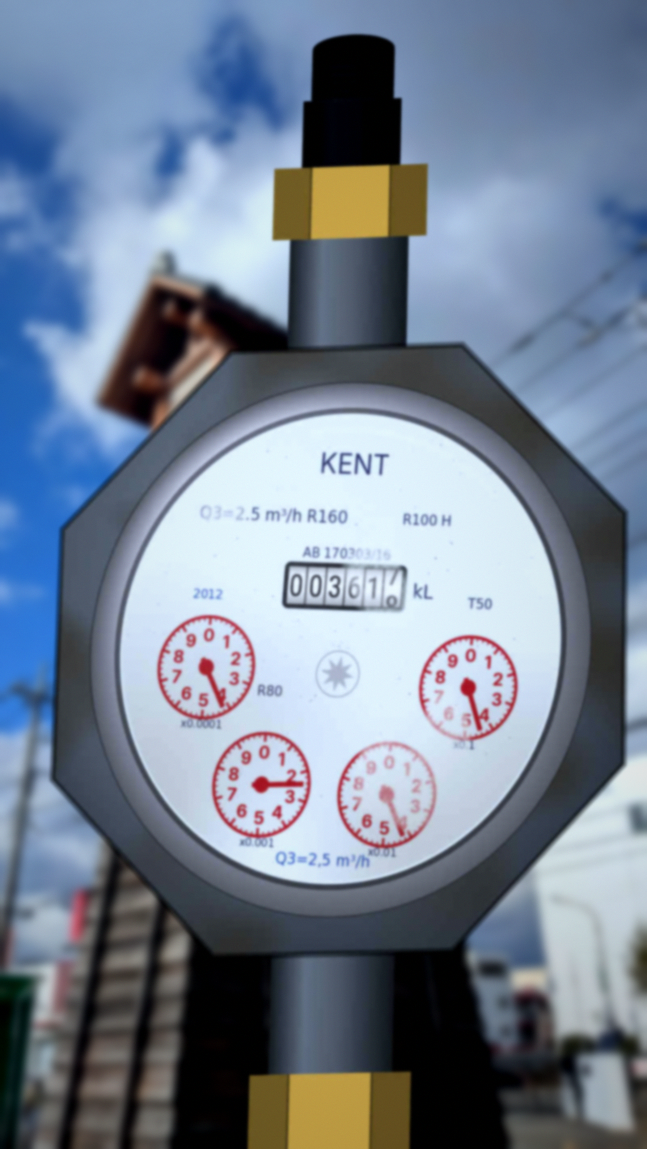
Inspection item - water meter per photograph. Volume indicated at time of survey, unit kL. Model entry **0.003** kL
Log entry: **3617.4424** kL
